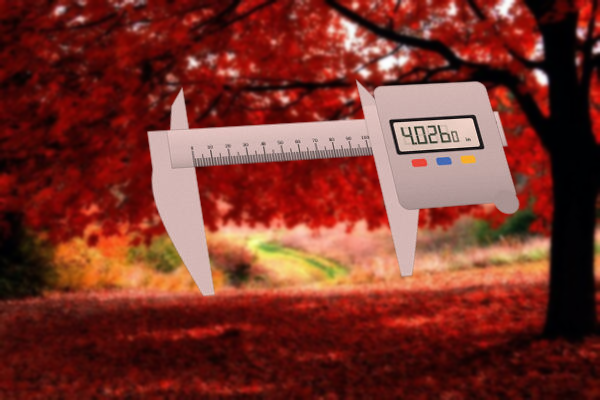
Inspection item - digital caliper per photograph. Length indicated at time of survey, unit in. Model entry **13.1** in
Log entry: **4.0260** in
